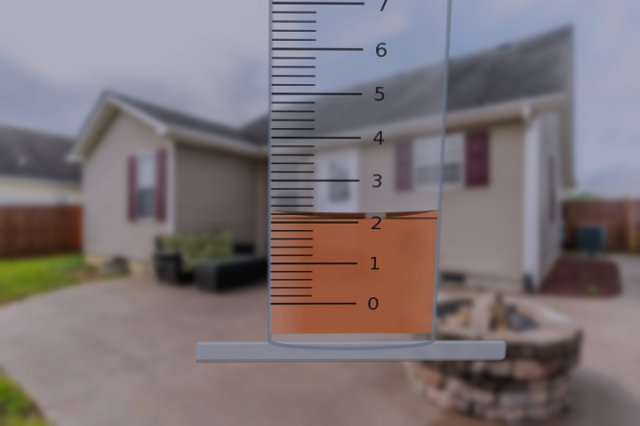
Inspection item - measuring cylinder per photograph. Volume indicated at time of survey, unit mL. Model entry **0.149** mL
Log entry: **2.1** mL
